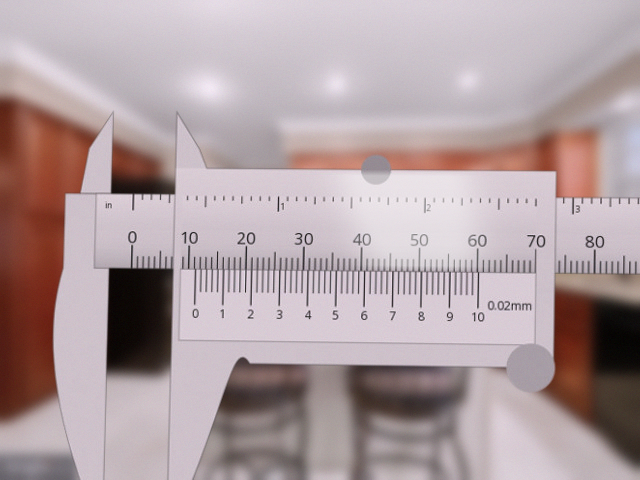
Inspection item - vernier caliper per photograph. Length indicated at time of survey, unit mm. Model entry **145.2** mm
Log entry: **11.2** mm
